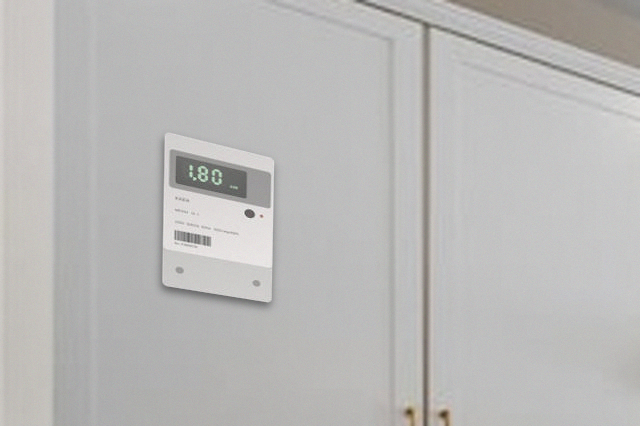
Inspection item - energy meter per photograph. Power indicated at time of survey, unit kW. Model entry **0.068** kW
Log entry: **1.80** kW
